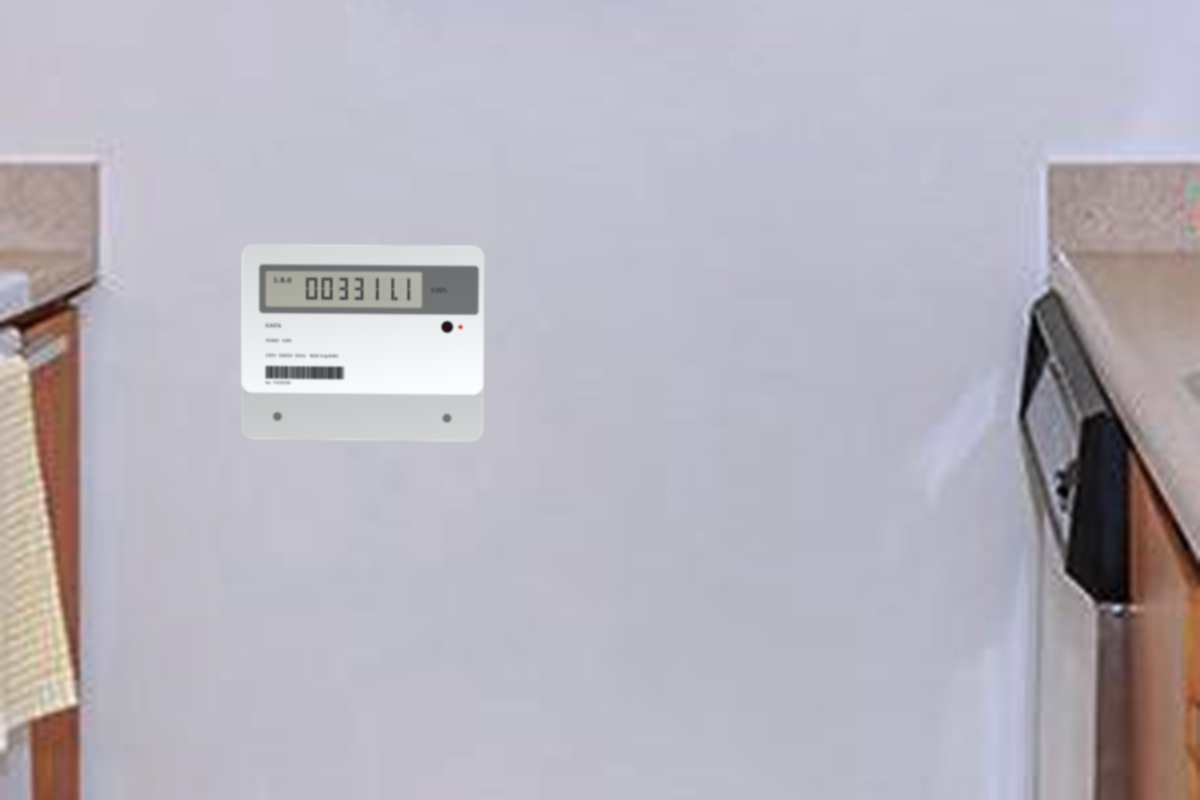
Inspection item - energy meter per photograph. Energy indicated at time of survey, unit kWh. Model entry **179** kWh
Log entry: **3311.1** kWh
